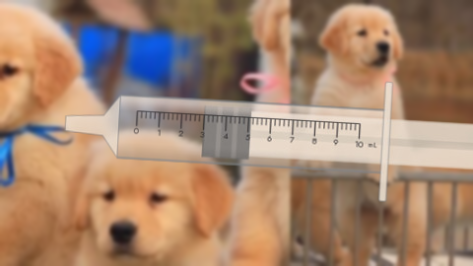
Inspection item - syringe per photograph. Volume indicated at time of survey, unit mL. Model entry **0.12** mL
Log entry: **3** mL
